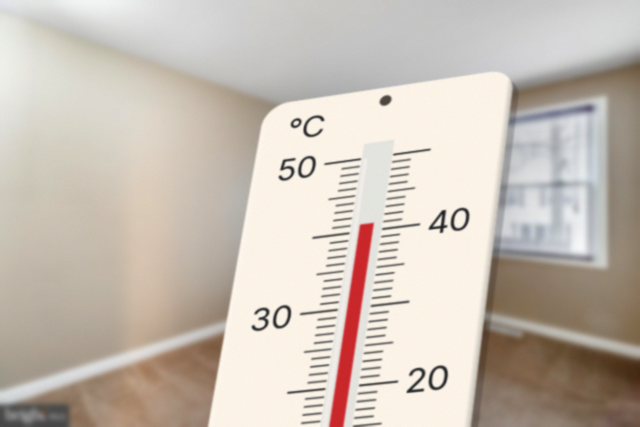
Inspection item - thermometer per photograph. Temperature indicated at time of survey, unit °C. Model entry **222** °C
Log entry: **41** °C
